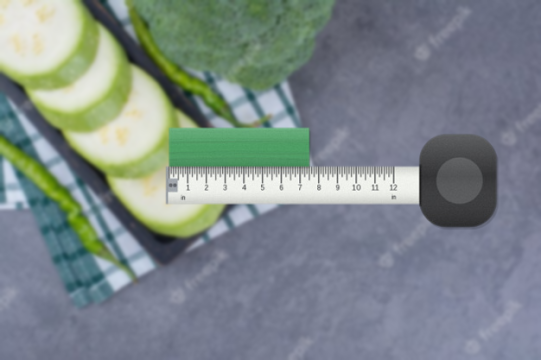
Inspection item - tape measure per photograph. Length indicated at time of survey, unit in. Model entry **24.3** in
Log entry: **7.5** in
